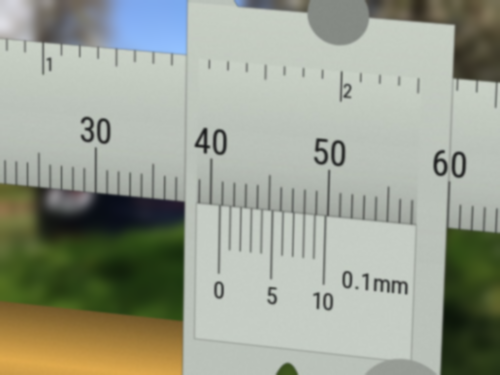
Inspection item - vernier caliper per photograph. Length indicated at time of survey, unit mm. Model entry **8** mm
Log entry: **40.8** mm
